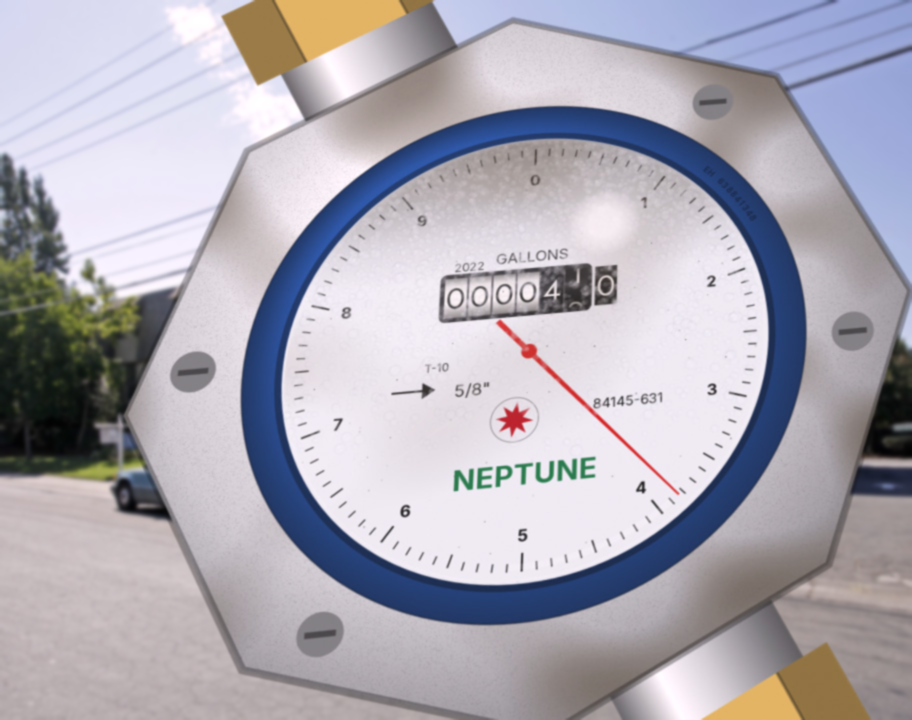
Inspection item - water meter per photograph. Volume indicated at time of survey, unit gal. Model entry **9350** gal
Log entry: **413.8** gal
